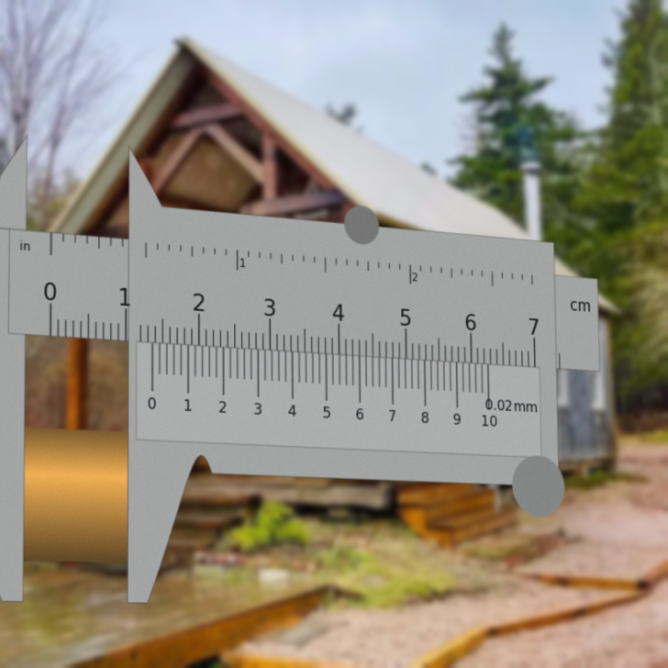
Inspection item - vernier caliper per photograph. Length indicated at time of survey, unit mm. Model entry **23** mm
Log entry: **13.6** mm
